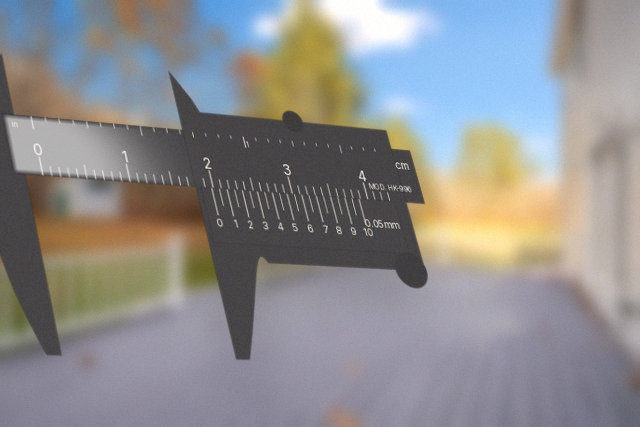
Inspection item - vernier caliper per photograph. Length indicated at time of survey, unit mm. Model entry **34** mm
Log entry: **19.8** mm
